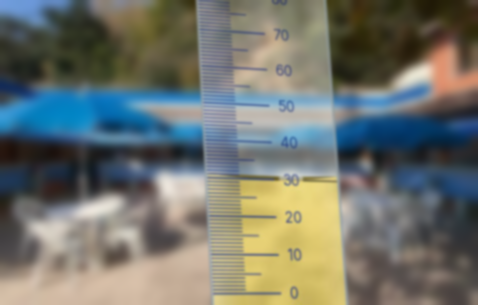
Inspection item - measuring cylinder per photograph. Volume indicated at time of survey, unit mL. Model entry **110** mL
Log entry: **30** mL
